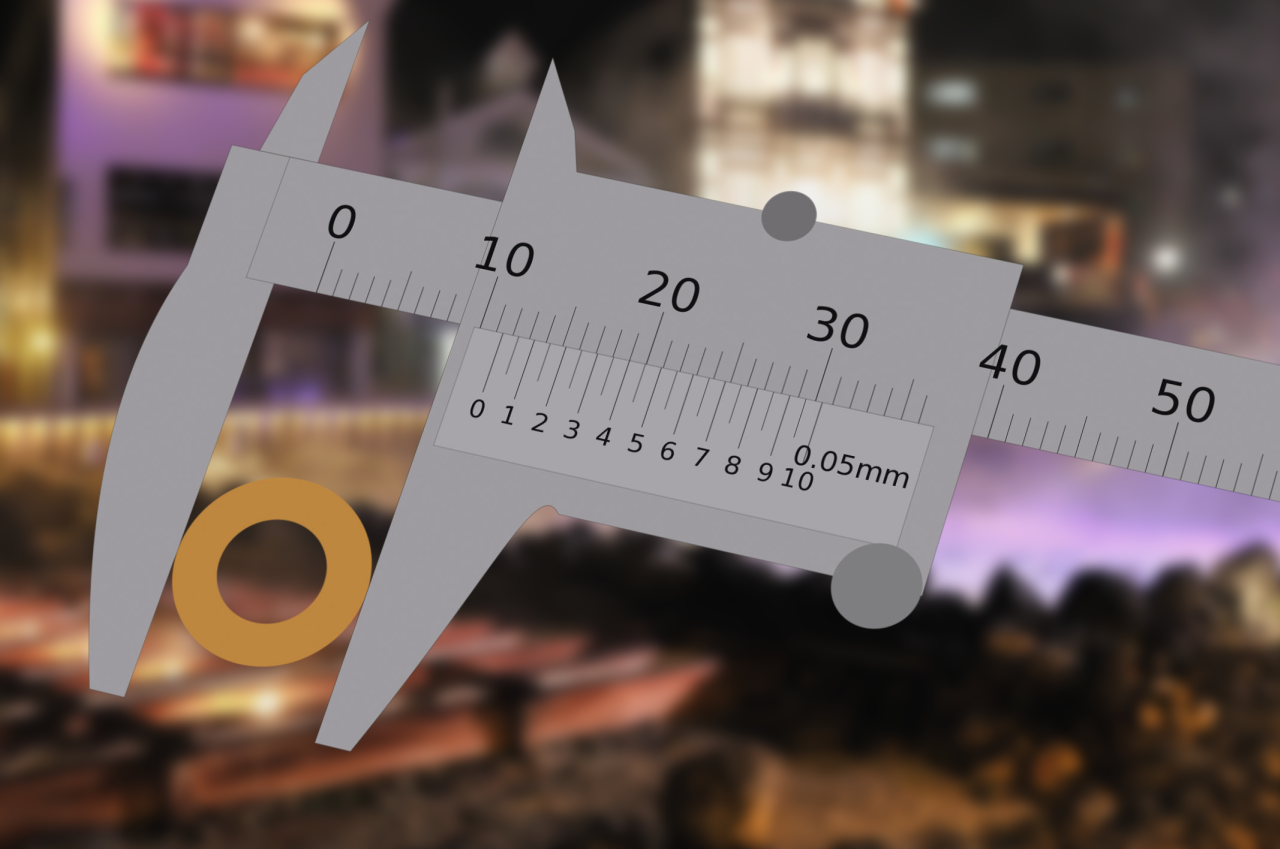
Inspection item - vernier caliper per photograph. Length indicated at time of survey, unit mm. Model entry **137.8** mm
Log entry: **11.4** mm
